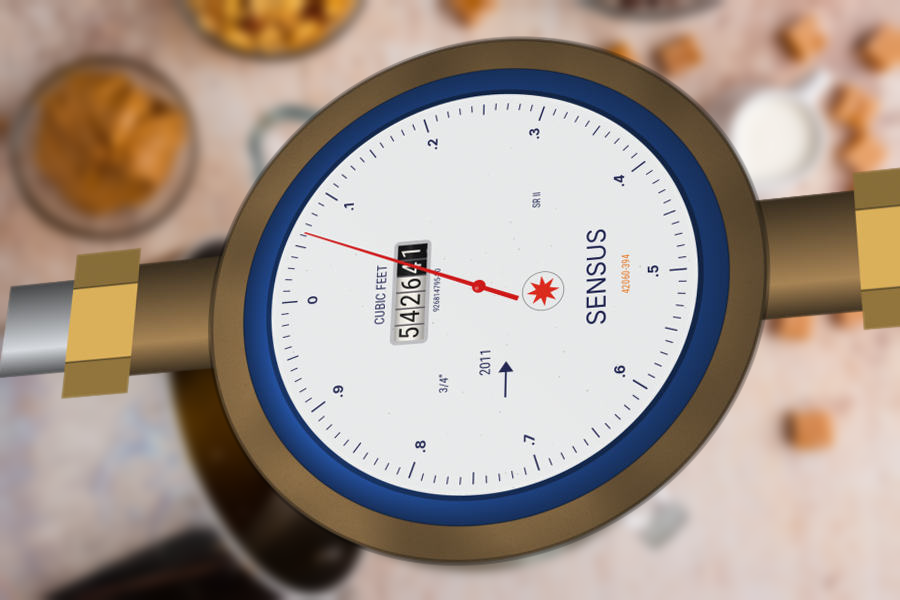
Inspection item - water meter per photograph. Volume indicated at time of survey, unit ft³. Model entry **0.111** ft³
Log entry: **542641.06** ft³
